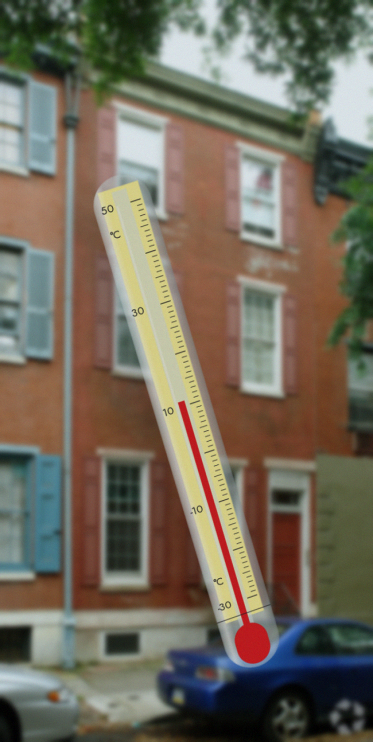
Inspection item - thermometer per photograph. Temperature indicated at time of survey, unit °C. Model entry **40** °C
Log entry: **11** °C
